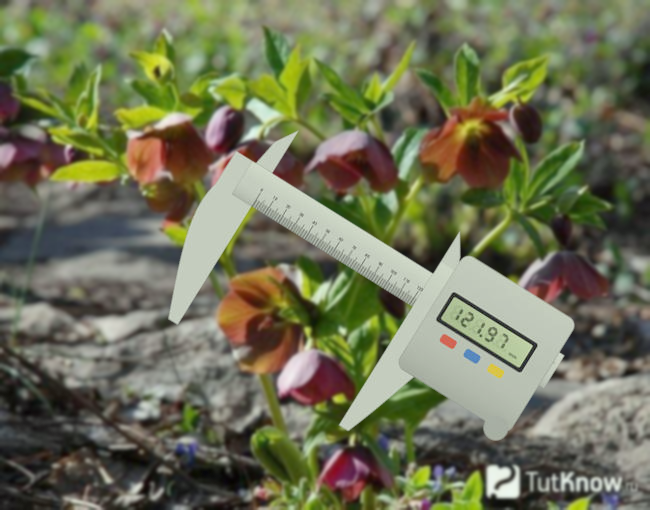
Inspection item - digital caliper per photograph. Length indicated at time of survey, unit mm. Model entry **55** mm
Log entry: **121.97** mm
